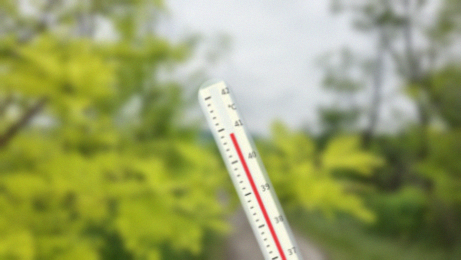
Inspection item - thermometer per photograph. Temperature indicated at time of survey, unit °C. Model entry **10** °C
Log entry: **40.8** °C
